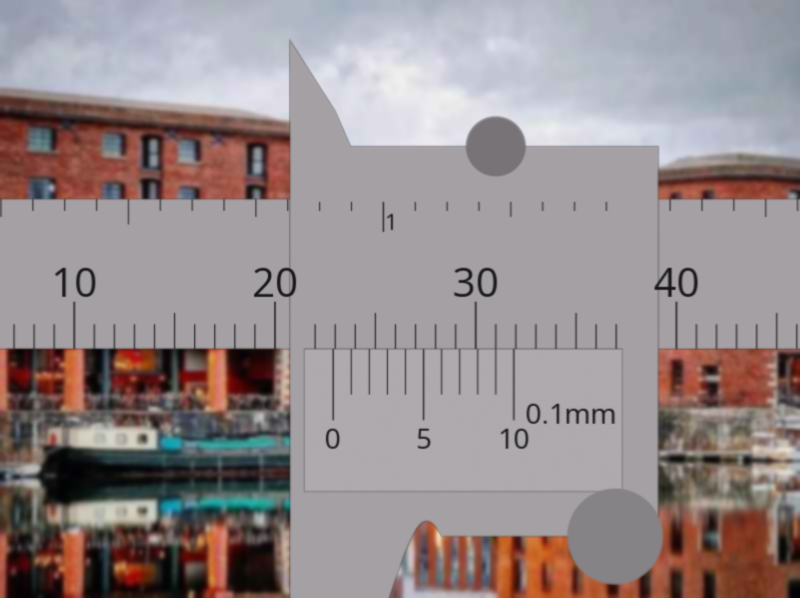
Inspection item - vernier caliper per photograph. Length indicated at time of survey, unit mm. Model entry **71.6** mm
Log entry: **22.9** mm
